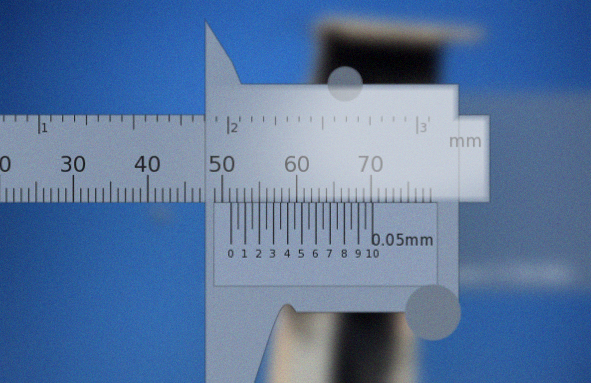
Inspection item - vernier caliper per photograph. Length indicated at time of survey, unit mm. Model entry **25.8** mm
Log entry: **51.2** mm
